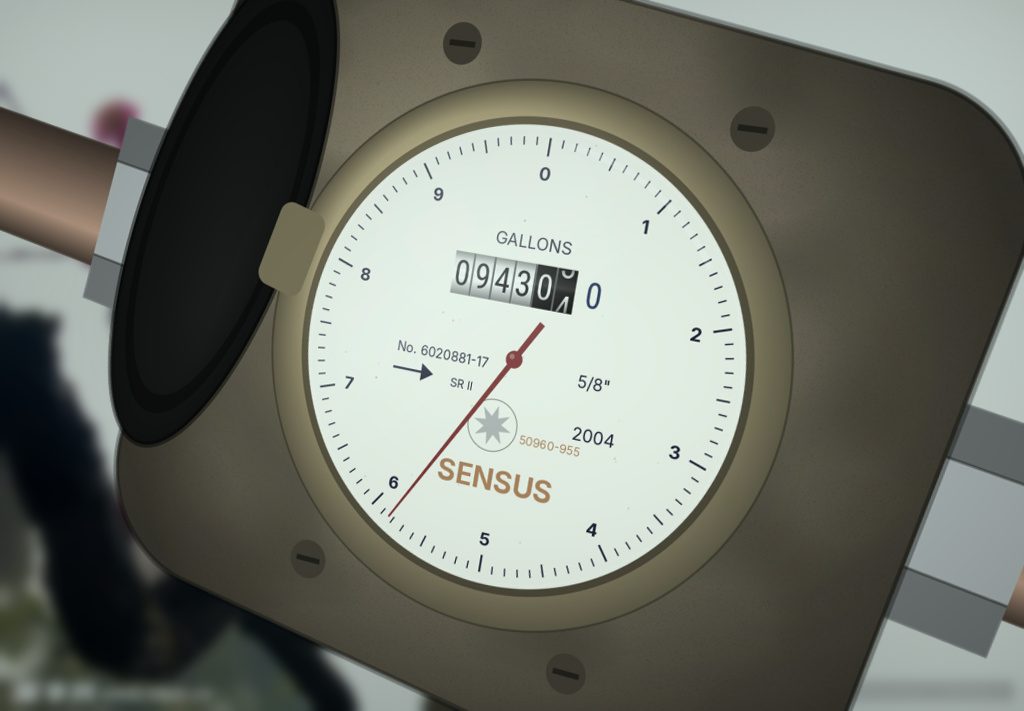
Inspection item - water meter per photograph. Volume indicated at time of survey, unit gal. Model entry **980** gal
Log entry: **943035.8** gal
